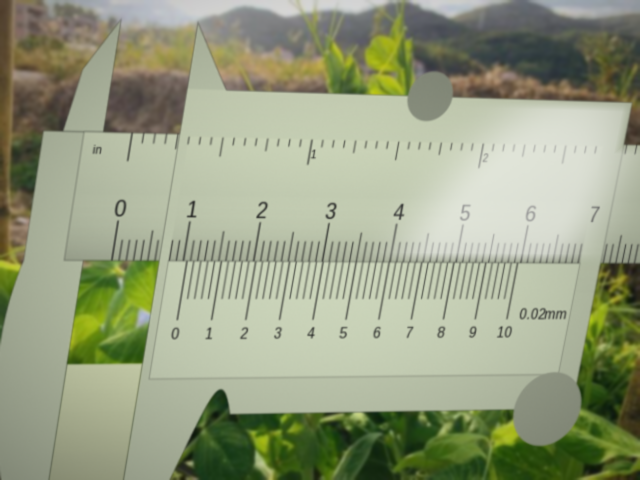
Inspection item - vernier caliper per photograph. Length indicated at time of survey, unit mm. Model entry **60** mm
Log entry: **10.5** mm
